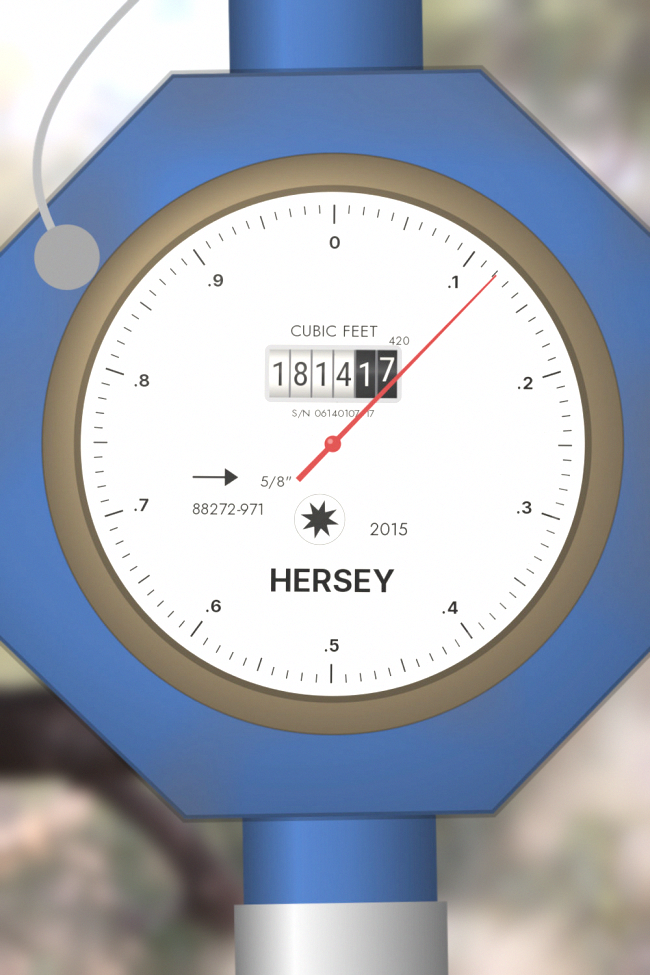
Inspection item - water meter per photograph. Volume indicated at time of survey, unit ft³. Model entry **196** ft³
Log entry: **181417.12** ft³
